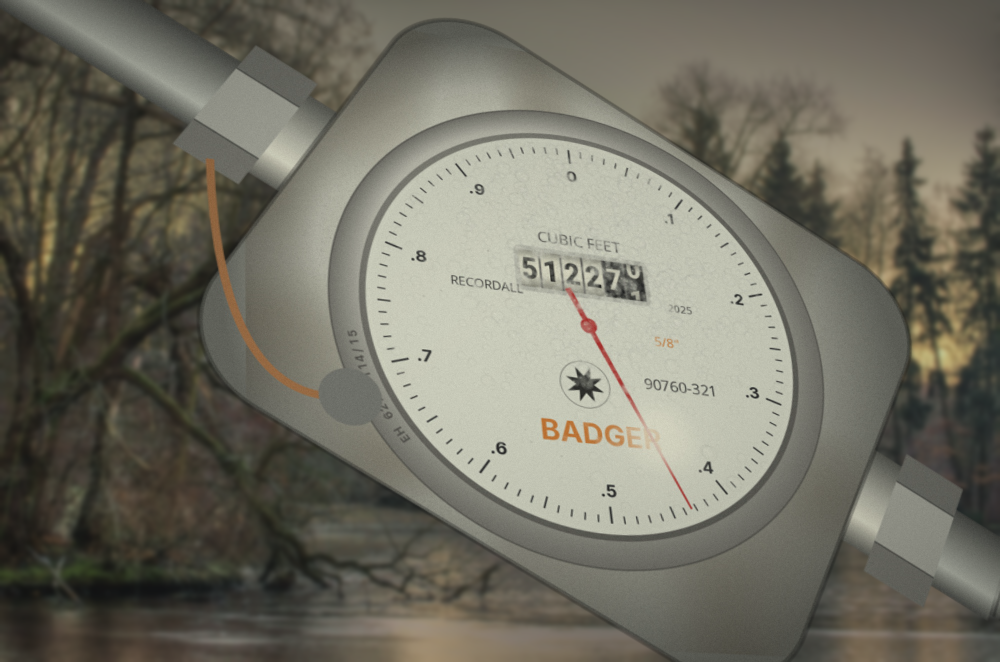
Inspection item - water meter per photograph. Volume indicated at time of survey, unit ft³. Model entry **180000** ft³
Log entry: **512270.43** ft³
